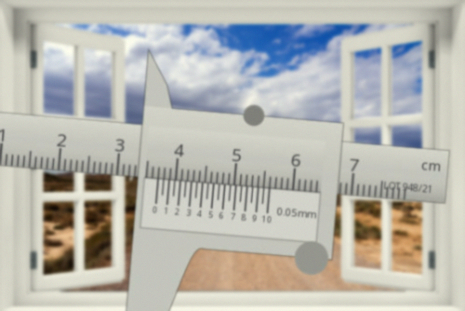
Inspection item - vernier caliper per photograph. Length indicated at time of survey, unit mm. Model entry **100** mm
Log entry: **37.0** mm
